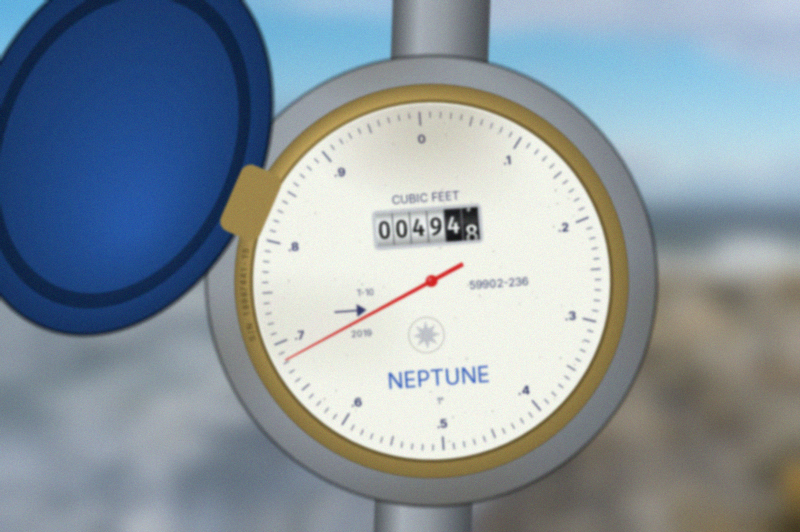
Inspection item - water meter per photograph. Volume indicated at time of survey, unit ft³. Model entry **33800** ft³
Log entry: **4947.68** ft³
